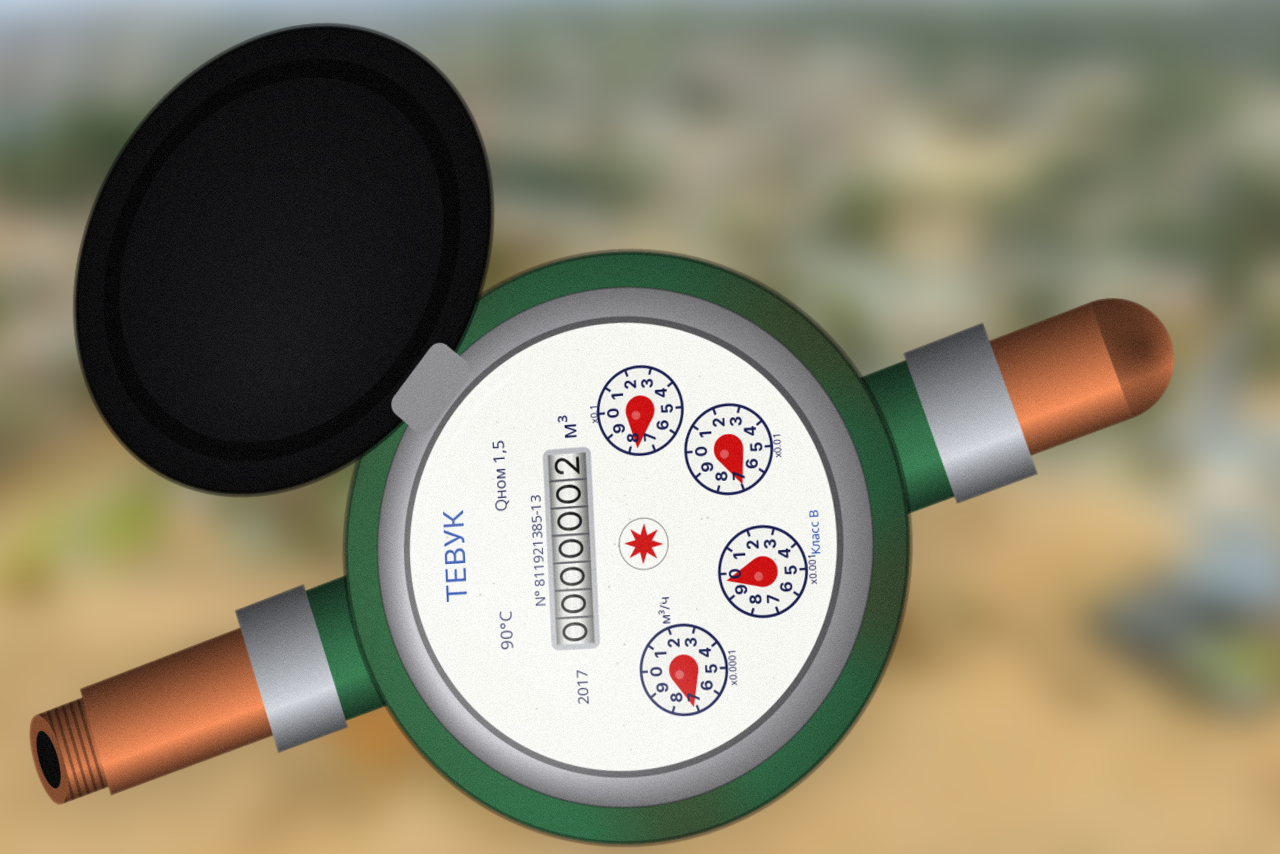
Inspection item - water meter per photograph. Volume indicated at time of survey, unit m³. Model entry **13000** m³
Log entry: **2.7697** m³
